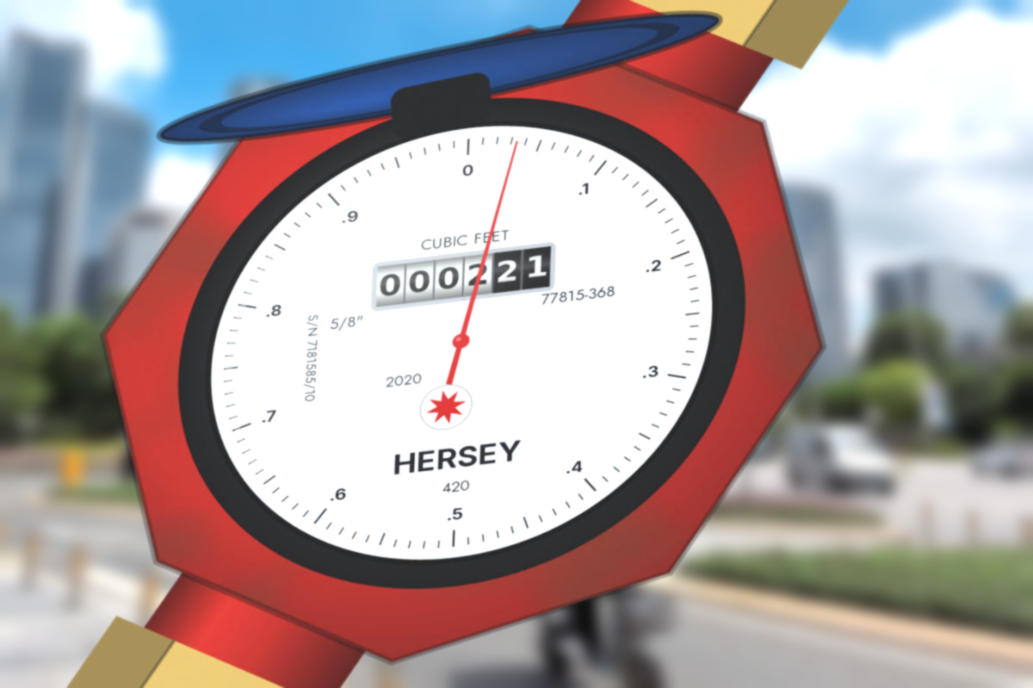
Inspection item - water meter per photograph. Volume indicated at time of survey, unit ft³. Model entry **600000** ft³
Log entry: **221.03** ft³
